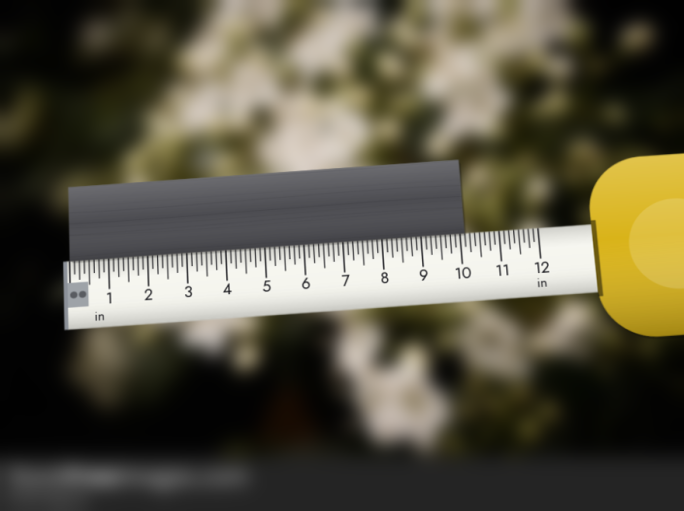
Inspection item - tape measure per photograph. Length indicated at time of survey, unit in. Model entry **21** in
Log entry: **10.125** in
